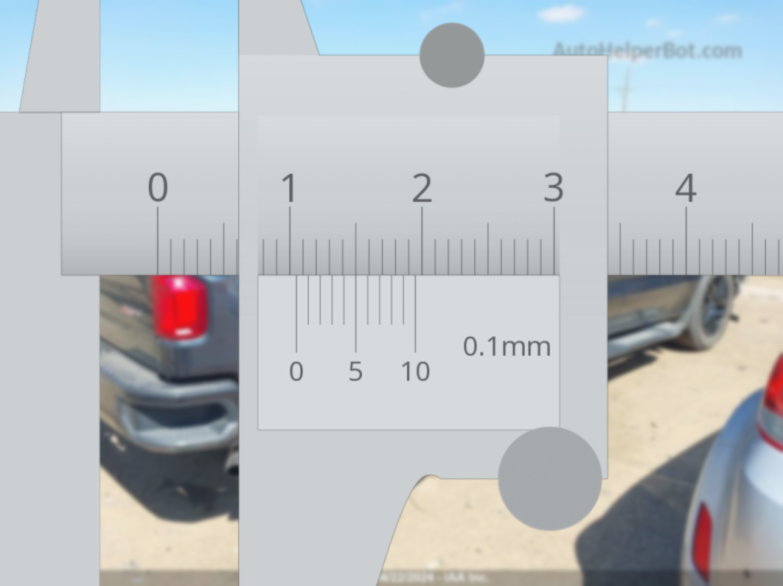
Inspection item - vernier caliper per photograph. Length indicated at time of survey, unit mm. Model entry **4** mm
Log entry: **10.5** mm
